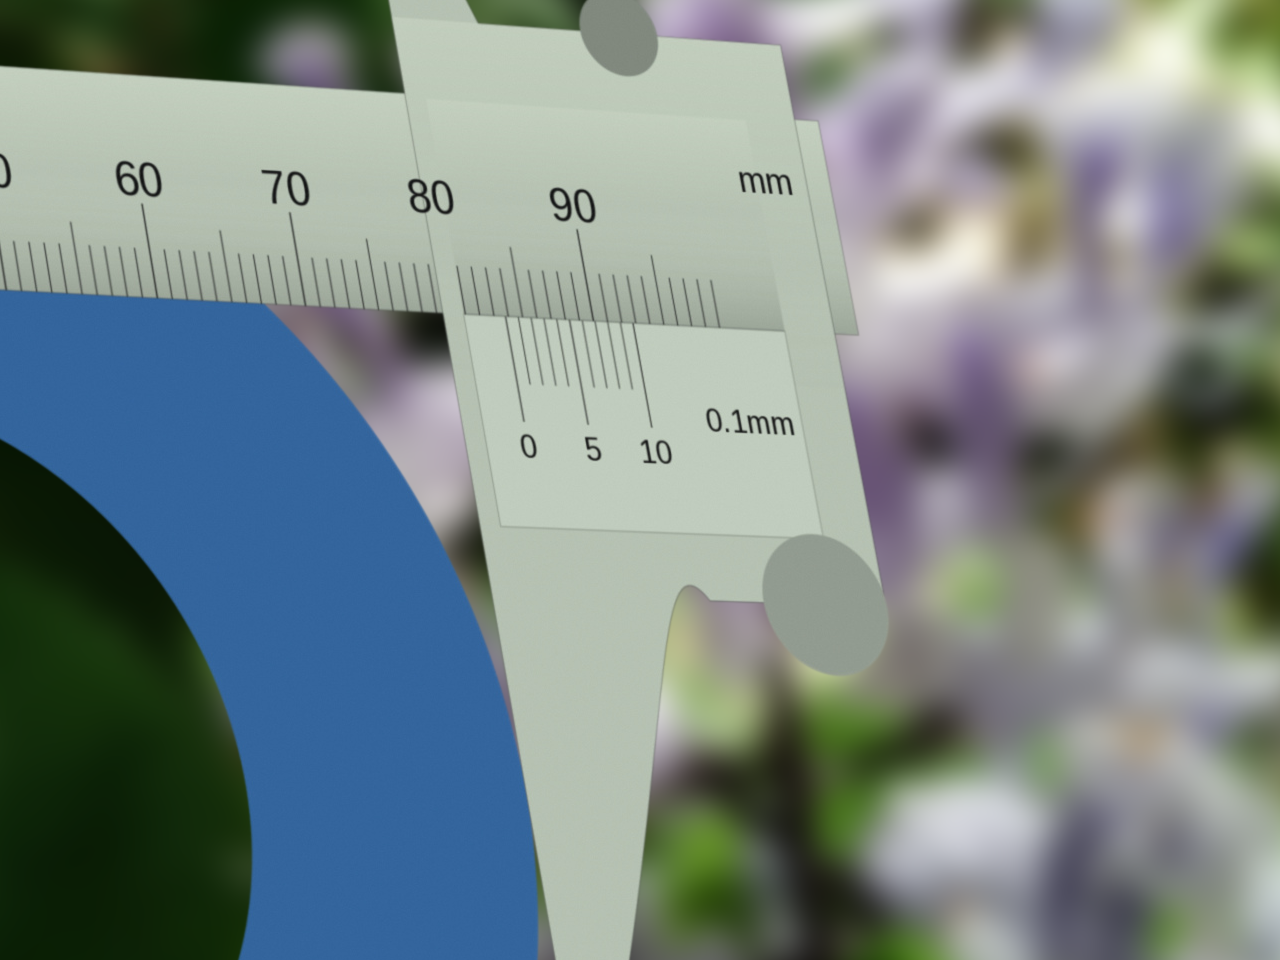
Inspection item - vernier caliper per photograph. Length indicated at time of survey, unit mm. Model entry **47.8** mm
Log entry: **83.8** mm
